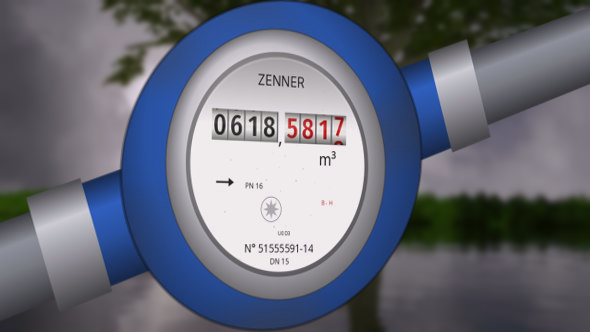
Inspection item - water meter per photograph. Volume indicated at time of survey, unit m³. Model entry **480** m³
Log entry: **618.5817** m³
